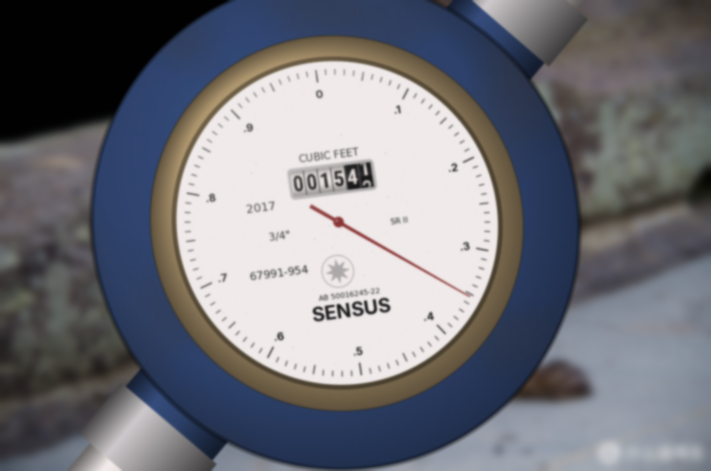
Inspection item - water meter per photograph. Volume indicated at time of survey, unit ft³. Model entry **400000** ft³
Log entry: **1541.35** ft³
